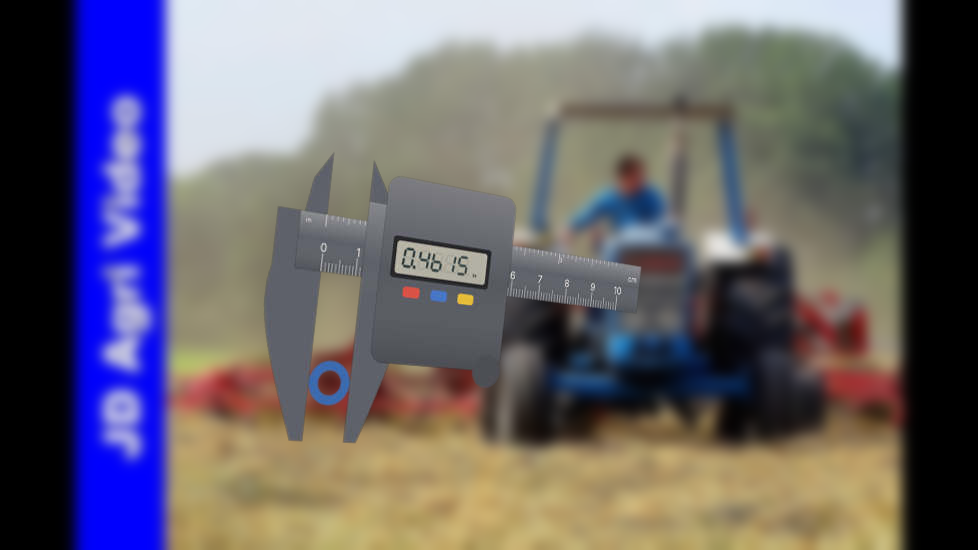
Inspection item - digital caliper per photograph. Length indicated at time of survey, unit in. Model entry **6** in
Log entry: **0.4615** in
